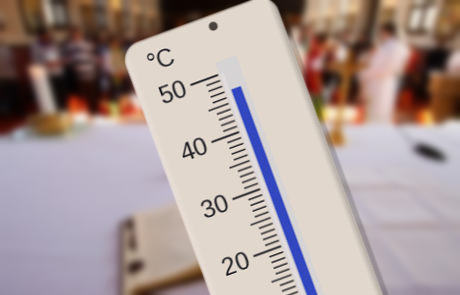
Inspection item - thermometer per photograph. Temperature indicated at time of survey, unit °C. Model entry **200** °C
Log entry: **47** °C
